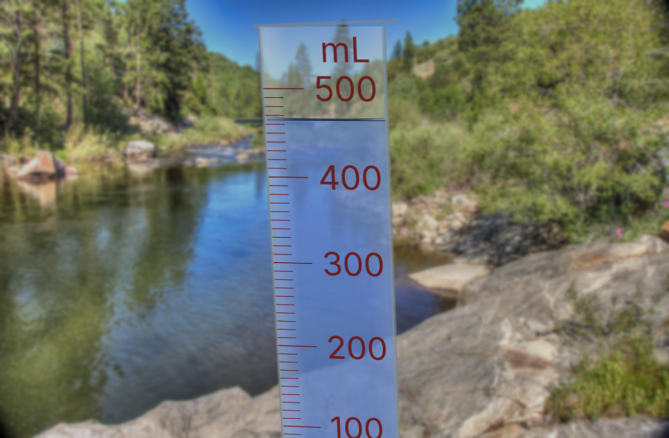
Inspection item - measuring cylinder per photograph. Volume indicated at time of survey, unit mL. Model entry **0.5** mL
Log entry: **465** mL
